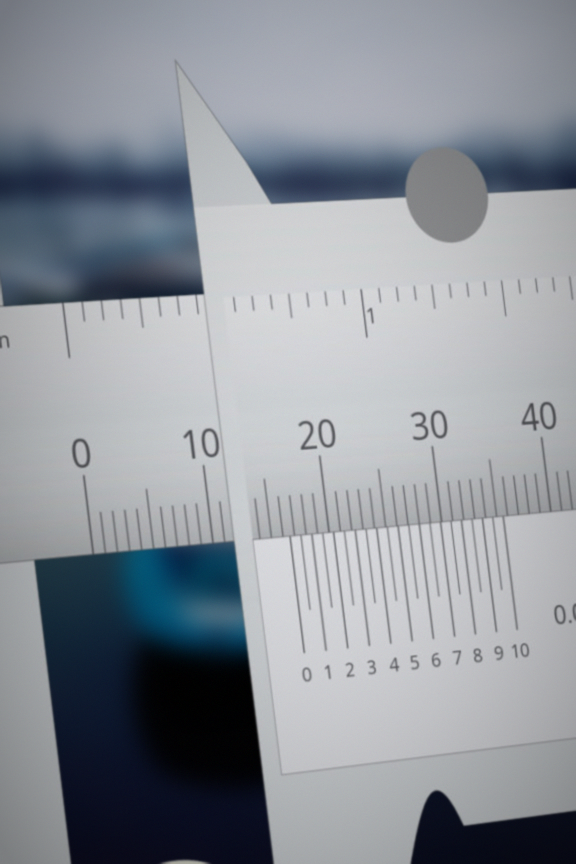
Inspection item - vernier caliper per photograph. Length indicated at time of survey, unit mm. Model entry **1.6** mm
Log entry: **16.6** mm
